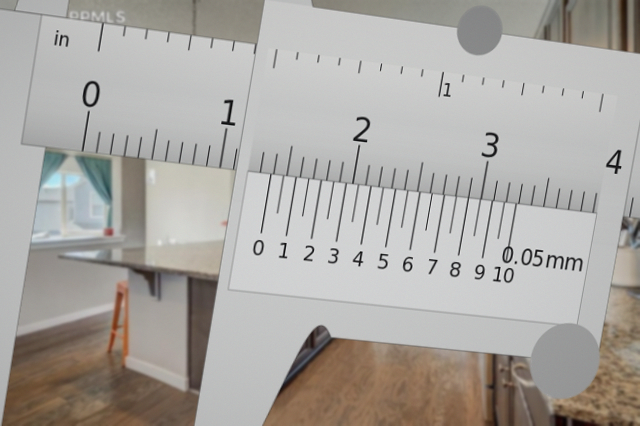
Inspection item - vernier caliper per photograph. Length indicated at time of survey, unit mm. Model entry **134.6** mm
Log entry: **13.8** mm
